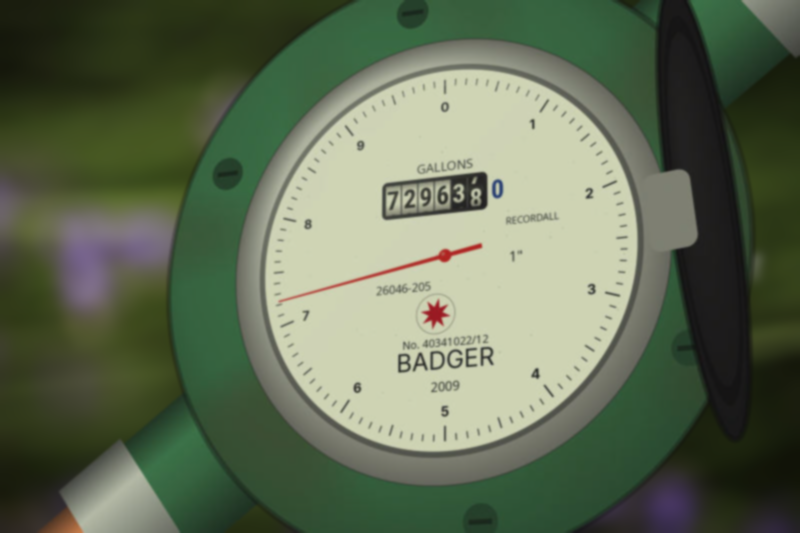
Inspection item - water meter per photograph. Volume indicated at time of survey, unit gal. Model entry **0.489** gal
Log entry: **7296377.2** gal
